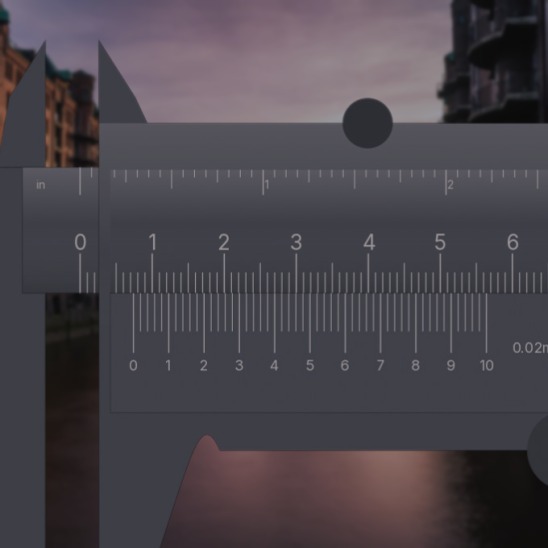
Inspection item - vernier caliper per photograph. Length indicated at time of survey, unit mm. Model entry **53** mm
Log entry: **7.4** mm
